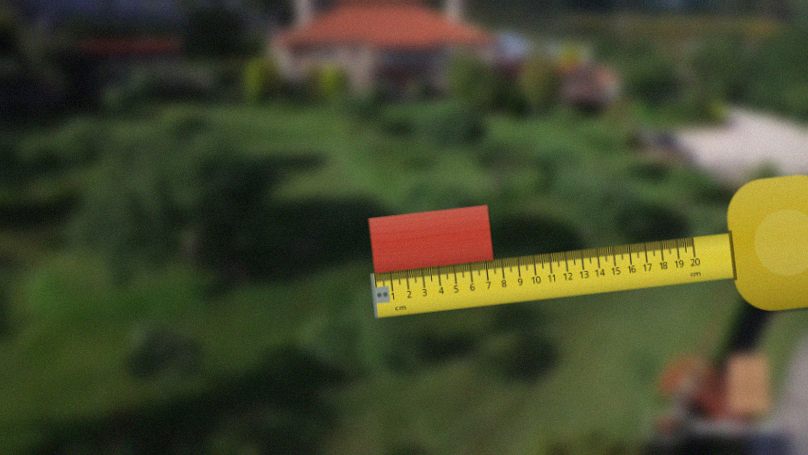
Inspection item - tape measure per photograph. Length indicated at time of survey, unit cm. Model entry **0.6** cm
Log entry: **7.5** cm
